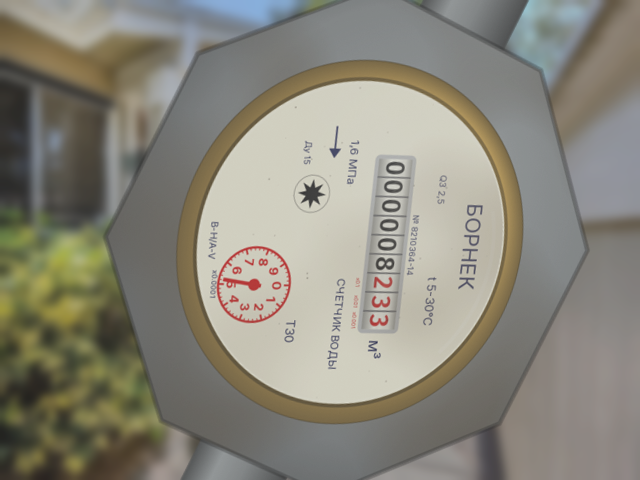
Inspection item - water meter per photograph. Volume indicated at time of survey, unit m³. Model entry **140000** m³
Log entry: **8.2335** m³
